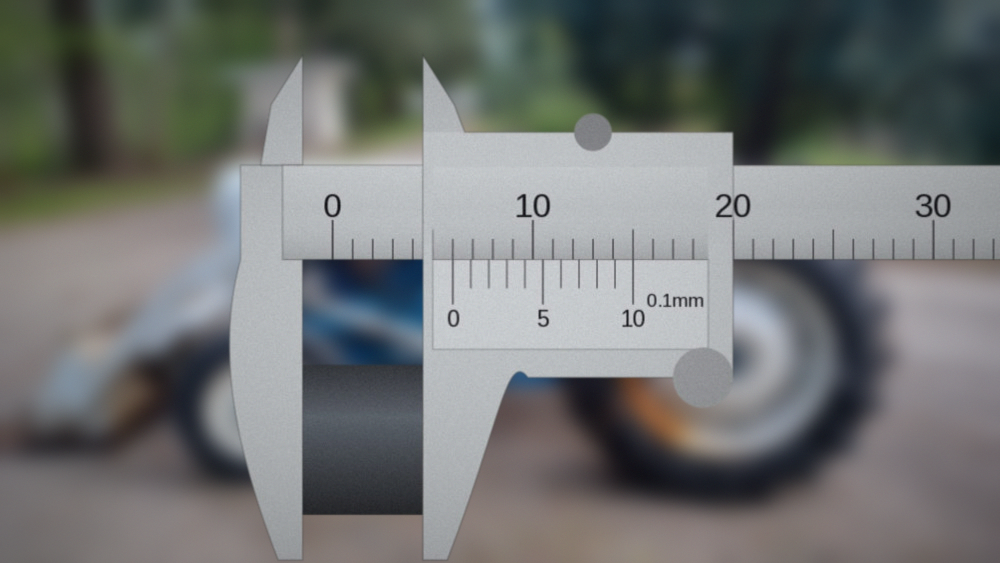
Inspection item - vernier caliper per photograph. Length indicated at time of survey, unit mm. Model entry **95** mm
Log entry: **6.0** mm
